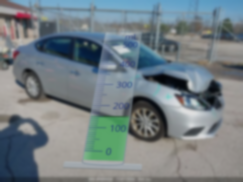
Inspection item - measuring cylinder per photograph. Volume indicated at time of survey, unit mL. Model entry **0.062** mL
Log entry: **150** mL
